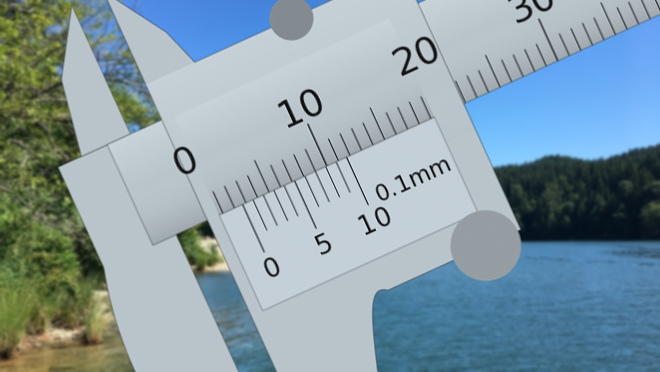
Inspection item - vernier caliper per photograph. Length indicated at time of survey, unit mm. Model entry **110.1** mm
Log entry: **2.7** mm
